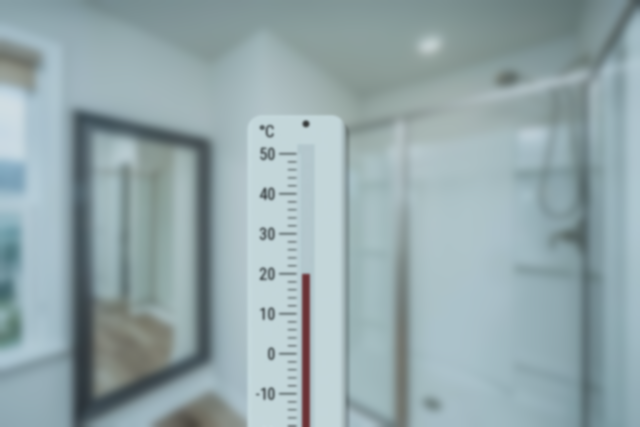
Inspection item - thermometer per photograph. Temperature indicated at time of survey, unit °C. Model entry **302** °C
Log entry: **20** °C
